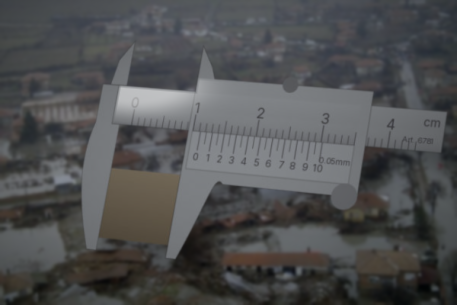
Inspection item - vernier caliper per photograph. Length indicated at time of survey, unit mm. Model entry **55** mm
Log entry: **11.2** mm
